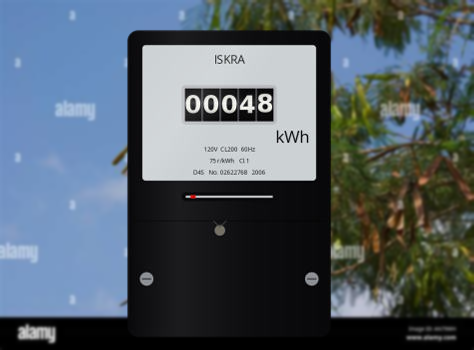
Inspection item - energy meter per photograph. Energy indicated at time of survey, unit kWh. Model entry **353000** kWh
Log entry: **48** kWh
